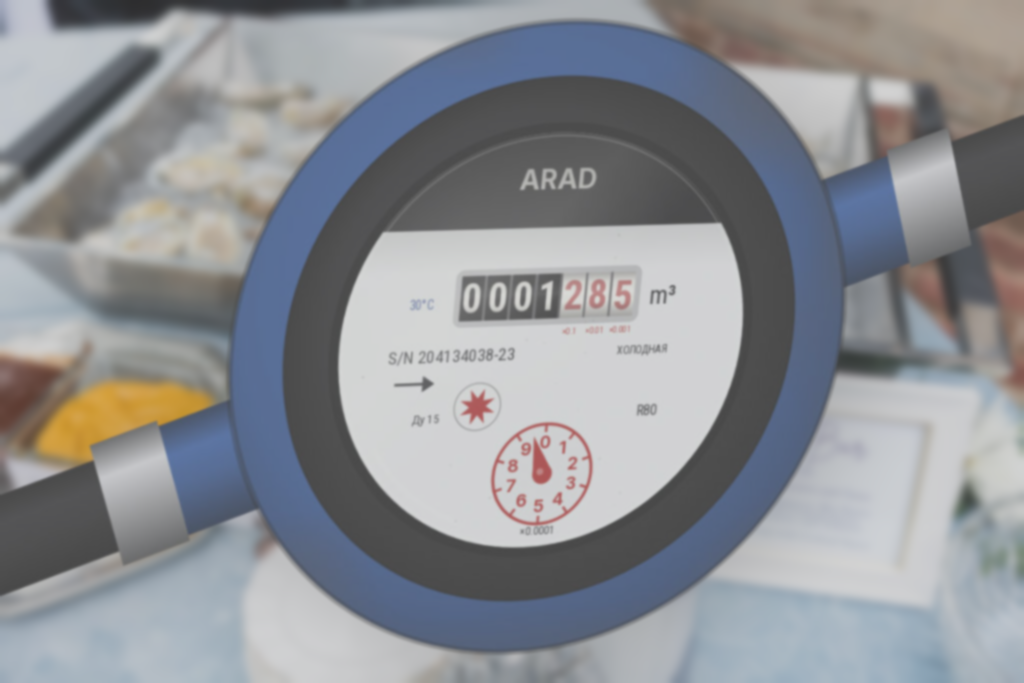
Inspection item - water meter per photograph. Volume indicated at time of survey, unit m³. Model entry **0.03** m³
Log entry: **1.2849** m³
